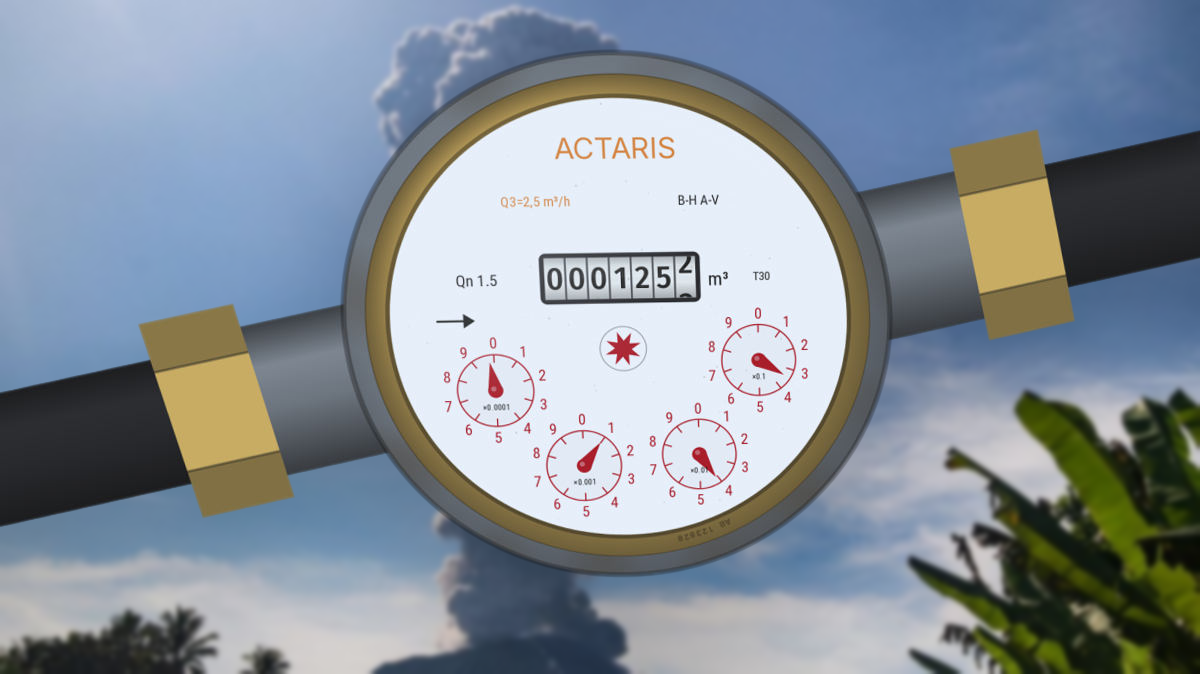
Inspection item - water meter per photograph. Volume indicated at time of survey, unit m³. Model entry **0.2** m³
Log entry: **1252.3409** m³
